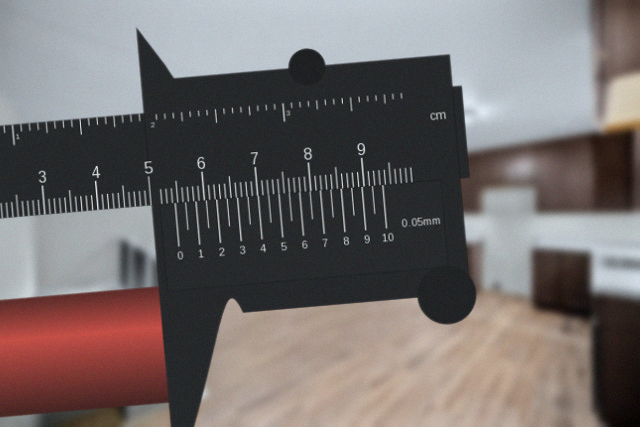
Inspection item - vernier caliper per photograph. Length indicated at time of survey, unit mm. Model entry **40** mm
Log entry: **54.5** mm
